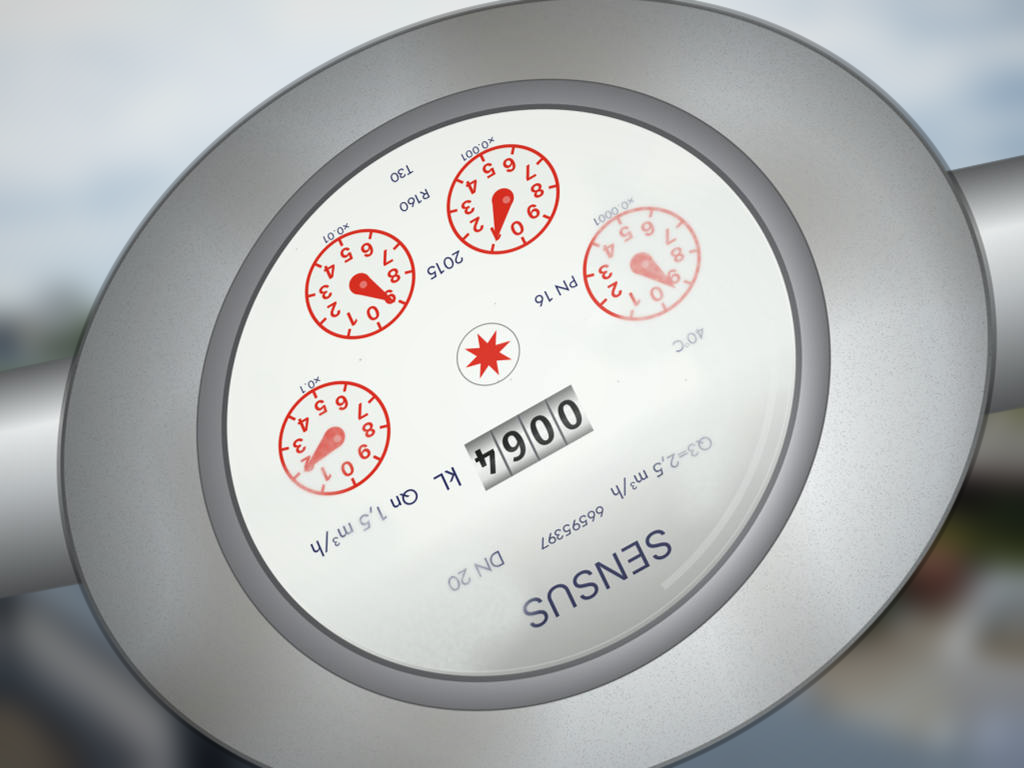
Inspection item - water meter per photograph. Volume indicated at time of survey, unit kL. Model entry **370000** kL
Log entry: **64.1909** kL
